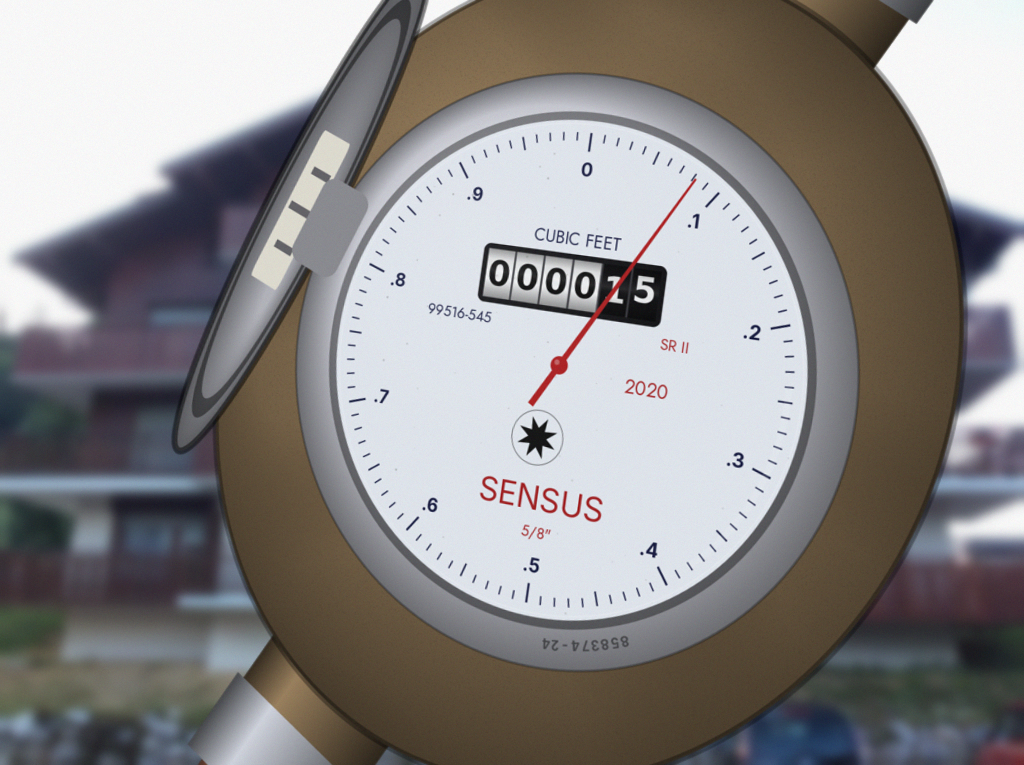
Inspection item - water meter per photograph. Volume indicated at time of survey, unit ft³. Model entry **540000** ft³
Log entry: **15.08** ft³
